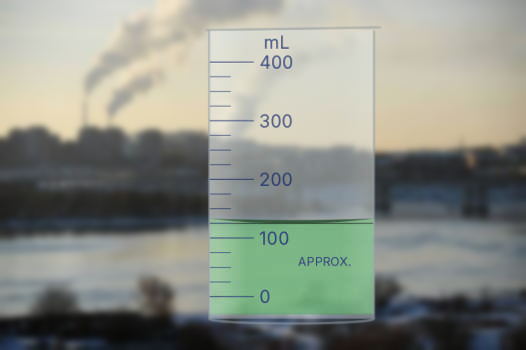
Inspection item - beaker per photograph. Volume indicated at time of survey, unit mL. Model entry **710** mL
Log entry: **125** mL
